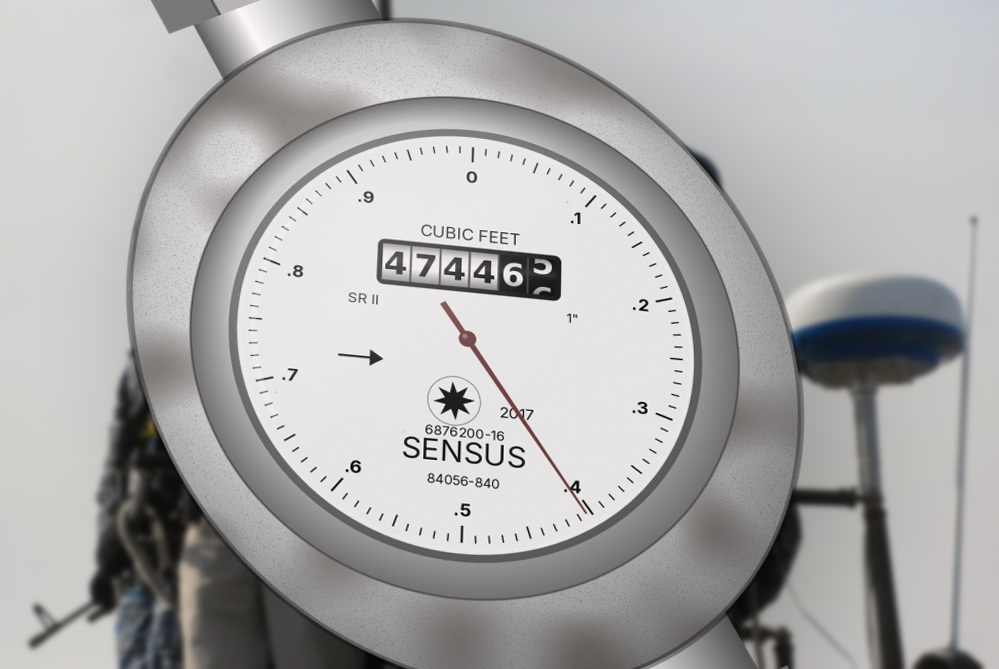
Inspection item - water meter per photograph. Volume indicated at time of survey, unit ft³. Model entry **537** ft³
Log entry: **474465.40** ft³
